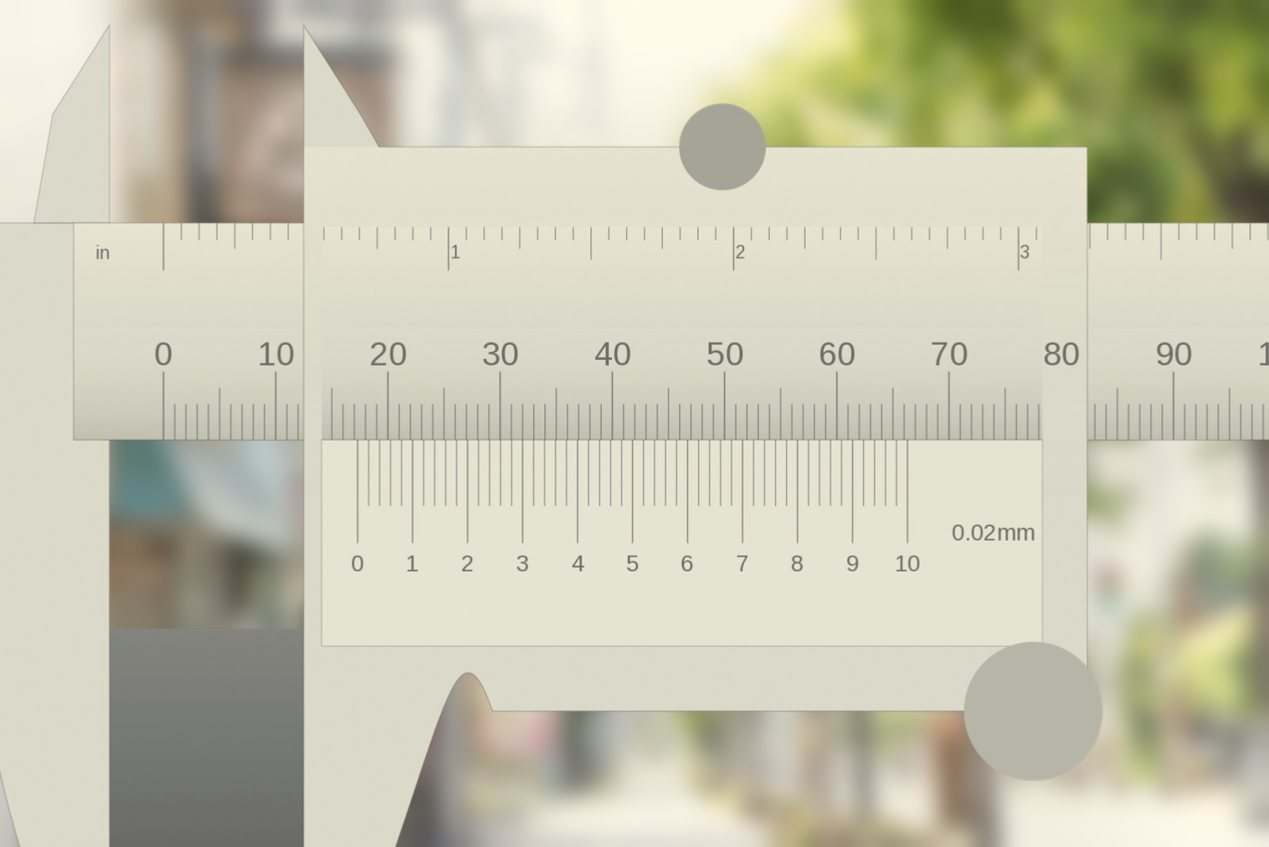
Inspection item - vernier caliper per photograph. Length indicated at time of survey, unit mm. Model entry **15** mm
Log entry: **17.3** mm
